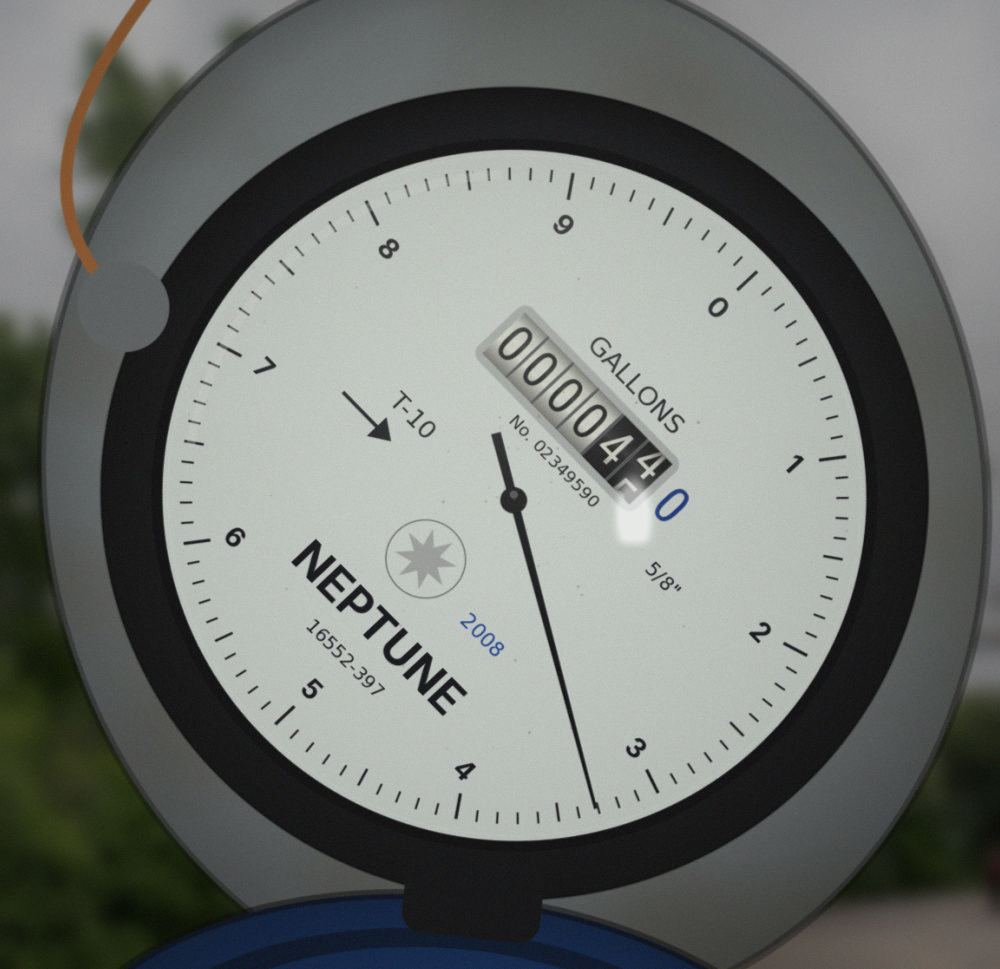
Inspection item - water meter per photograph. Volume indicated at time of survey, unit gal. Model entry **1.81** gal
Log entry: **443.3** gal
